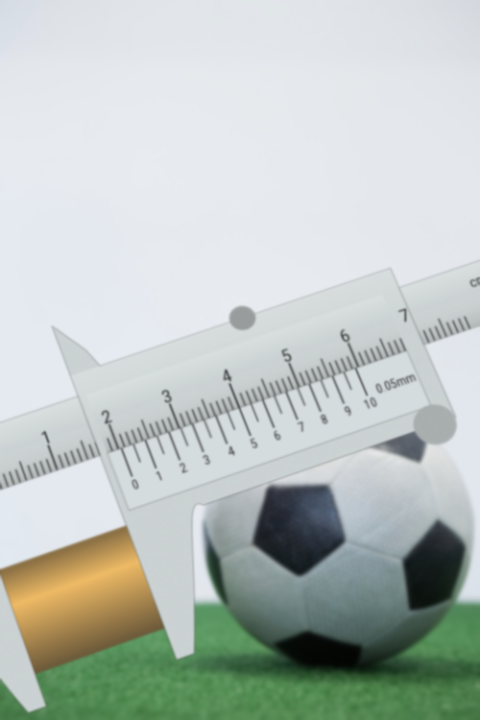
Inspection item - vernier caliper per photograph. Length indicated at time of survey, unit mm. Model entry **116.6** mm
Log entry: **20.5** mm
